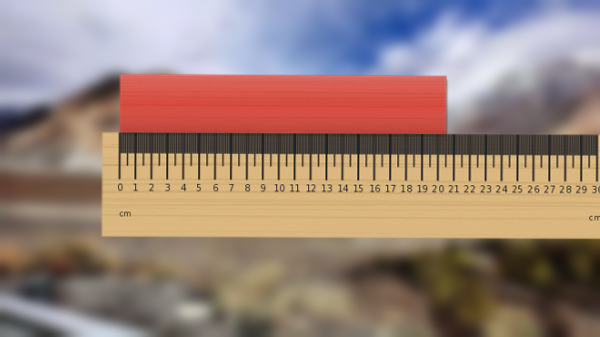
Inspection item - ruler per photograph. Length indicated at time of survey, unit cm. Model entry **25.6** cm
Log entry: **20.5** cm
